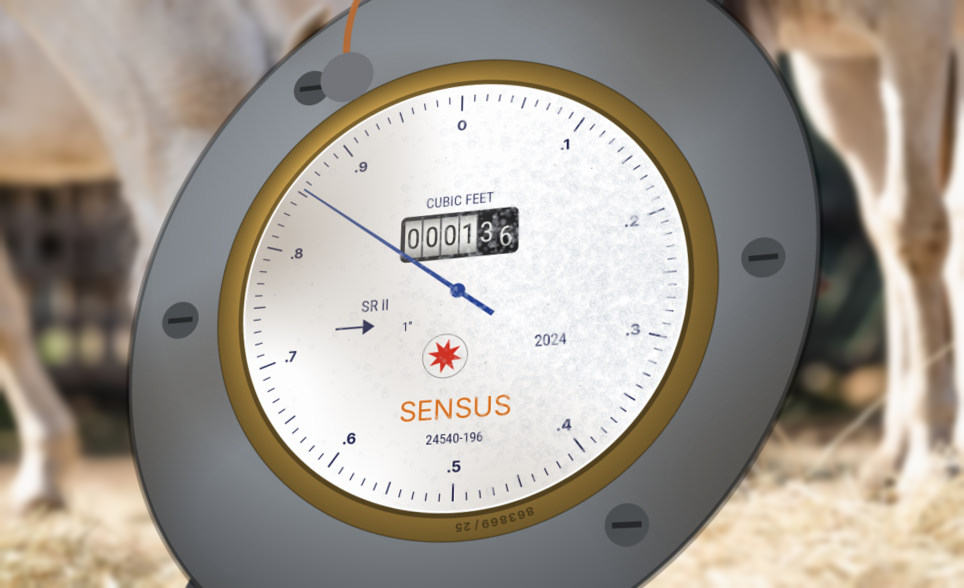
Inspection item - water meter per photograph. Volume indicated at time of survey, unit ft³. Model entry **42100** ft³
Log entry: **135.85** ft³
